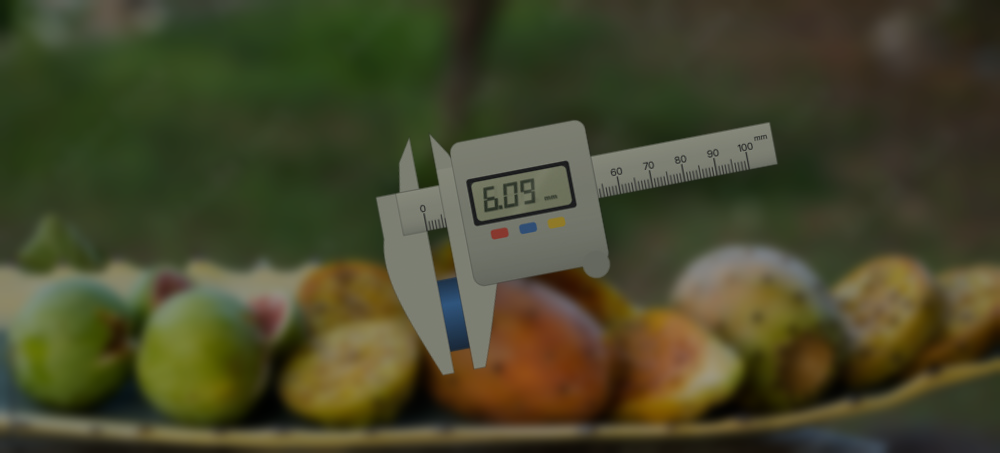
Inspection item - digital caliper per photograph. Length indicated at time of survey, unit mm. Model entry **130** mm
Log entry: **6.09** mm
